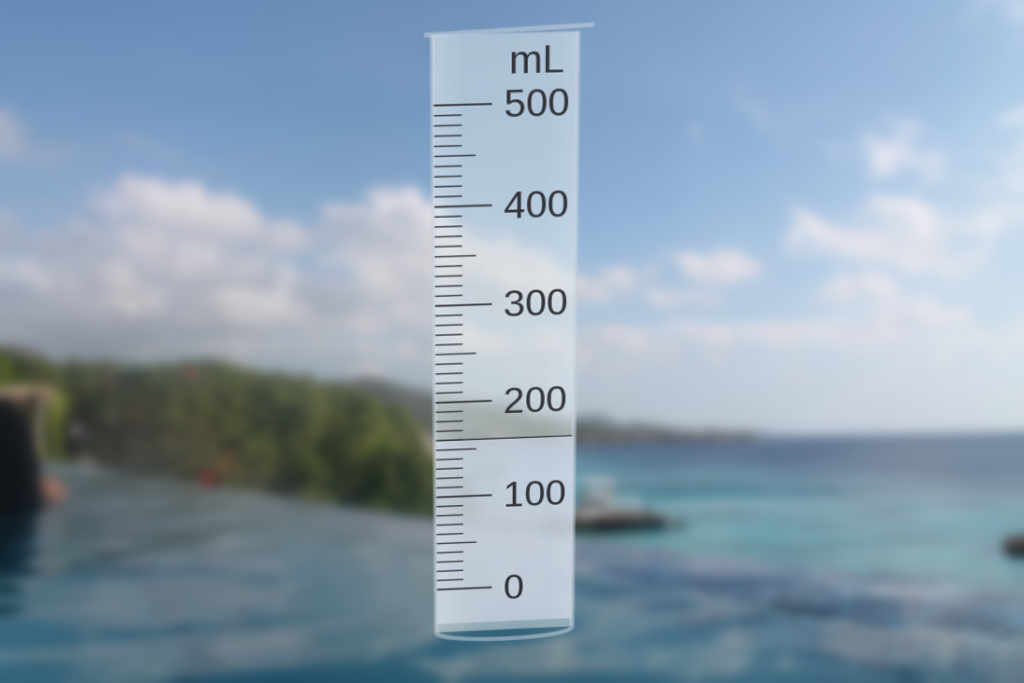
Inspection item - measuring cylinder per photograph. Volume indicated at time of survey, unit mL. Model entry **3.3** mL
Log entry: **160** mL
